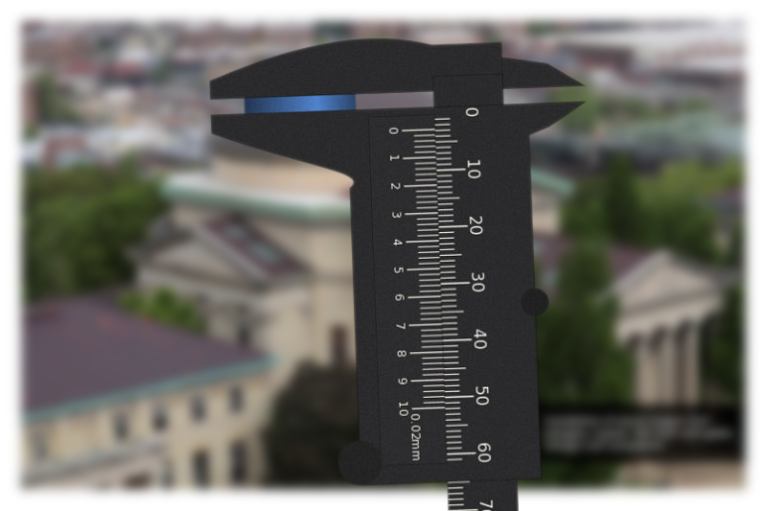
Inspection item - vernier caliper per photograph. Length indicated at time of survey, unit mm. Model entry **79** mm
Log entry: **2.8** mm
